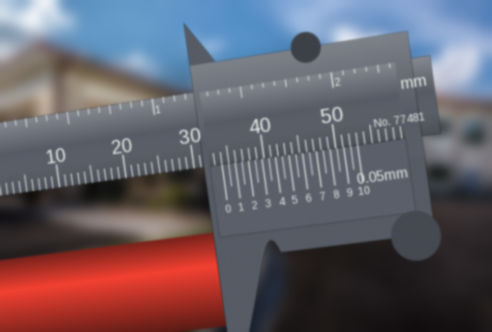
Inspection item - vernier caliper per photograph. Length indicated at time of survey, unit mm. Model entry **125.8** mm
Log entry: **34.0** mm
